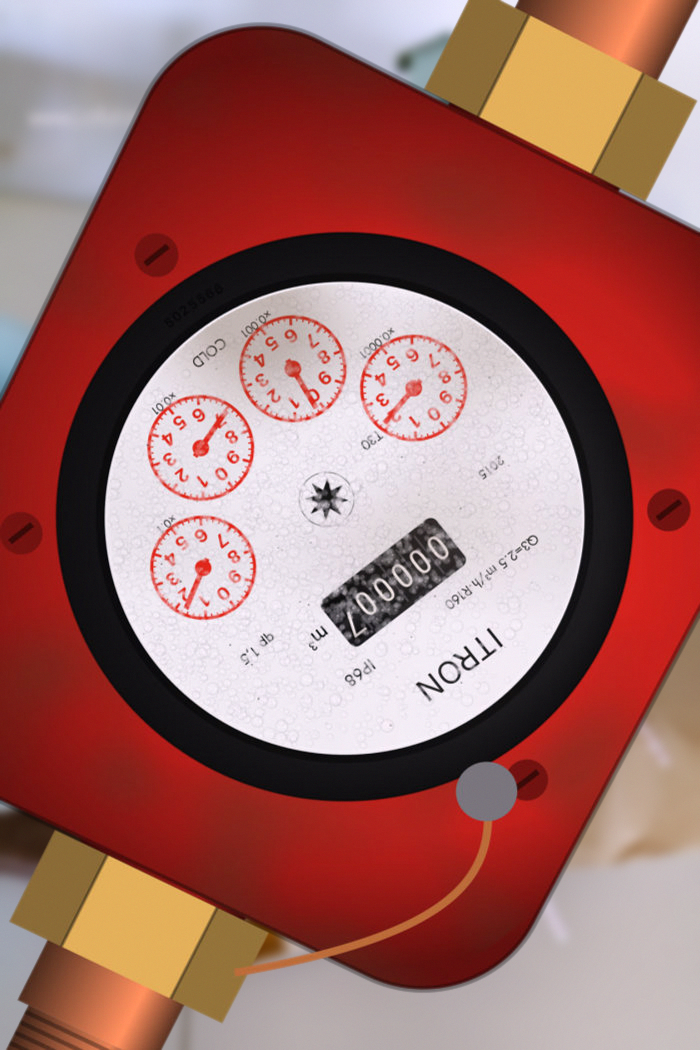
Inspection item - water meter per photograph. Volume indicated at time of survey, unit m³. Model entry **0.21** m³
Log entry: **7.1702** m³
